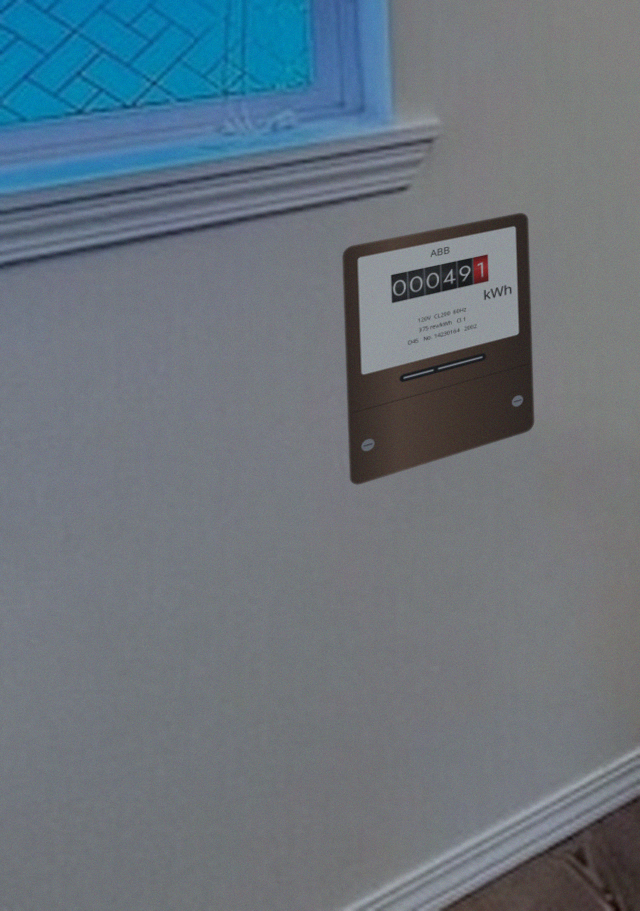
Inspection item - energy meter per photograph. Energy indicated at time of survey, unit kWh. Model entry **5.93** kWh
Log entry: **49.1** kWh
